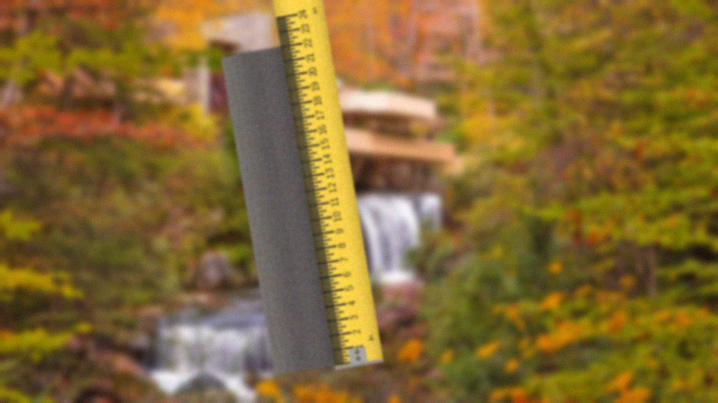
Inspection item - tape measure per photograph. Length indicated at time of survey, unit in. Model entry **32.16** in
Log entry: **22** in
